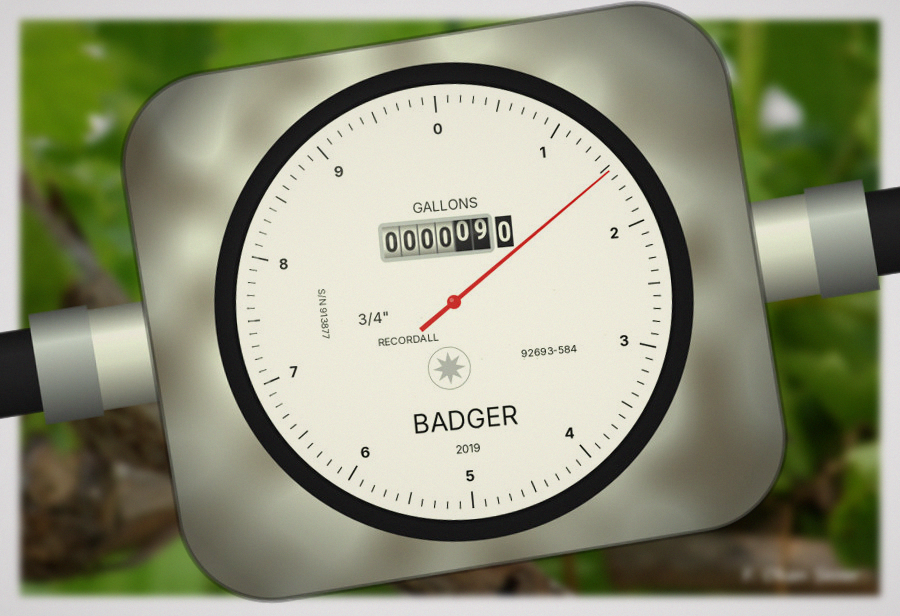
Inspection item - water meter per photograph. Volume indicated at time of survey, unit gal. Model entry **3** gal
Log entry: **91.5** gal
